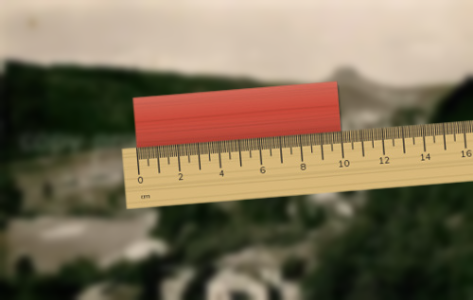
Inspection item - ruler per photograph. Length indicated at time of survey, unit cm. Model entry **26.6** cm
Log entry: **10** cm
